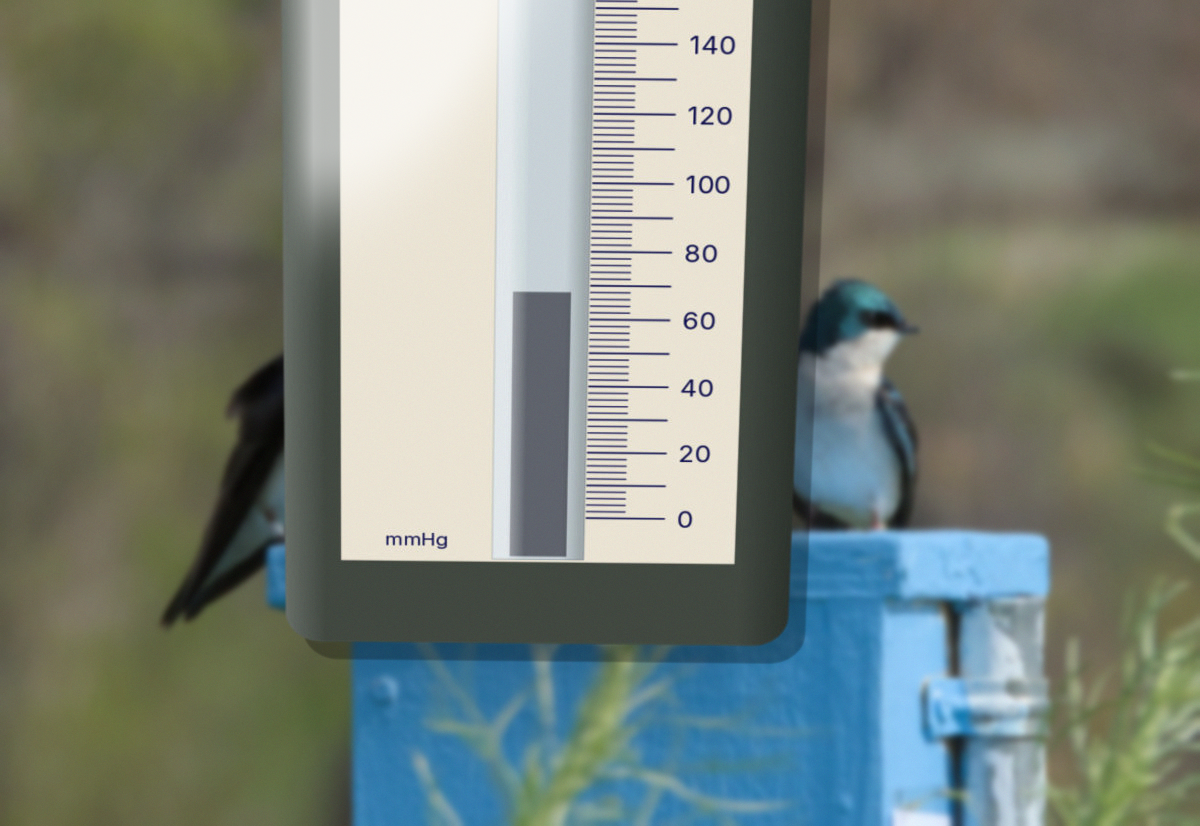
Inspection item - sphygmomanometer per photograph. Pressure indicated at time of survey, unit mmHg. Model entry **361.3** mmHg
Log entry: **68** mmHg
